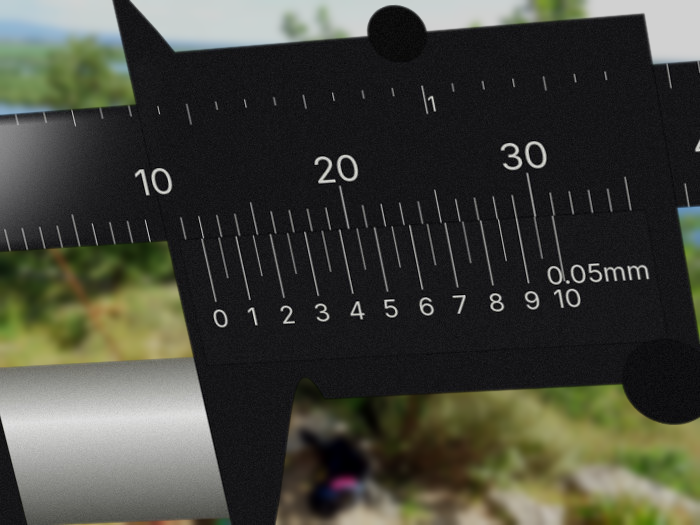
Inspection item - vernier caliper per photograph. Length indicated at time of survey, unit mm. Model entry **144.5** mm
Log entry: **11.9** mm
